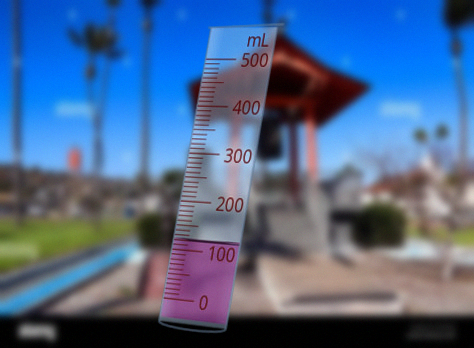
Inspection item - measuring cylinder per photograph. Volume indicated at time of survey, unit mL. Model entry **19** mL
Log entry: **120** mL
